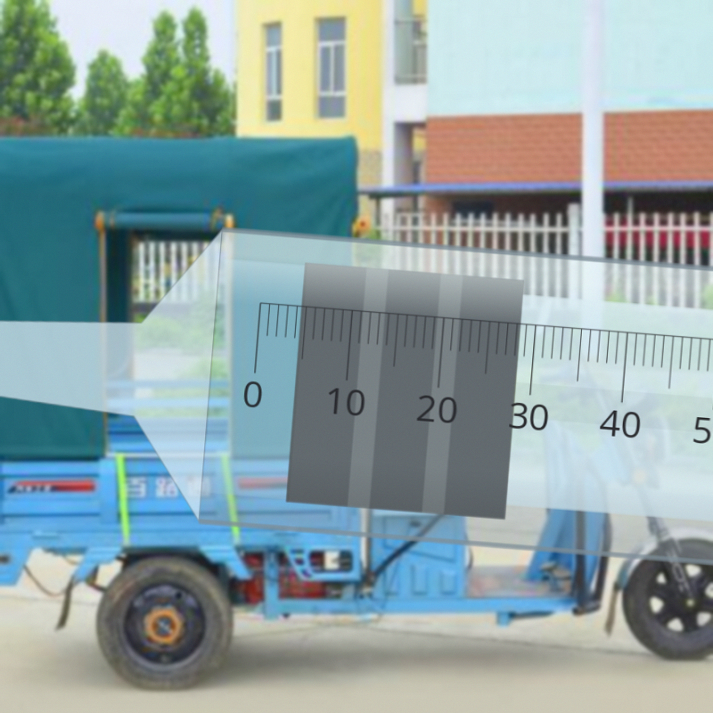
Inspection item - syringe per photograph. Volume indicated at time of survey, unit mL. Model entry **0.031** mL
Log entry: **4.5** mL
